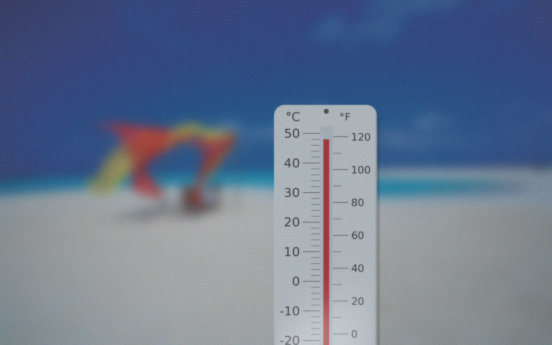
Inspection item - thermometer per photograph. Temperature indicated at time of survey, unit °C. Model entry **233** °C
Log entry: **48** °C
